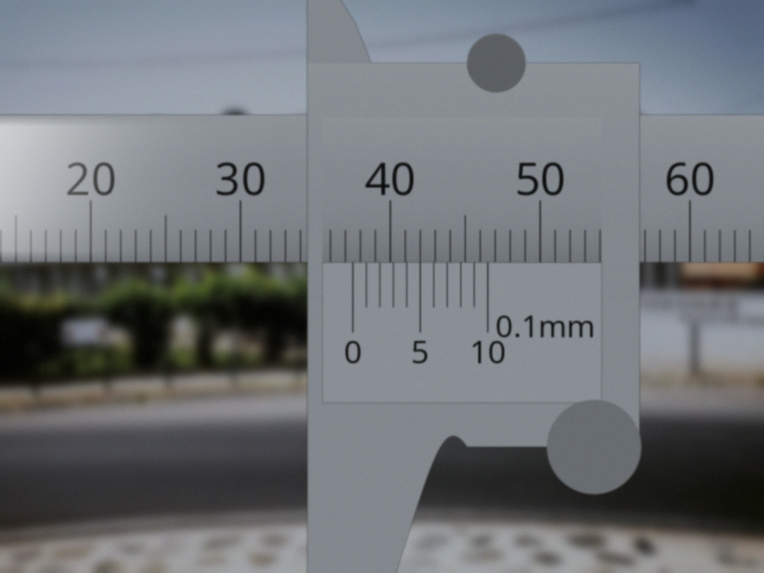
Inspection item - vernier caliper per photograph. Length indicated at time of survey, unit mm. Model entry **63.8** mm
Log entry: **37.5** mm
